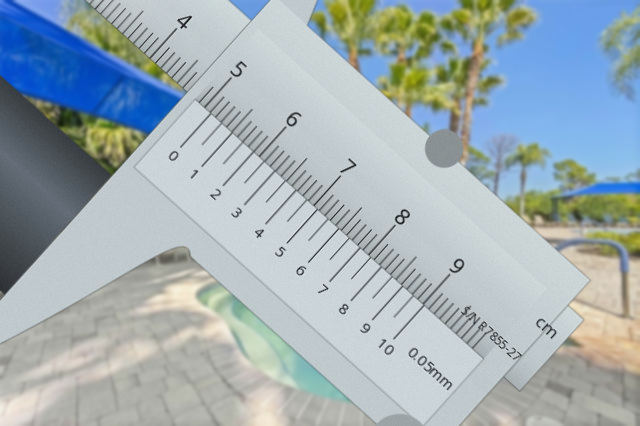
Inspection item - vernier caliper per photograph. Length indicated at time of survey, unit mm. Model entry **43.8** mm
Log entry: **51.2** mm
